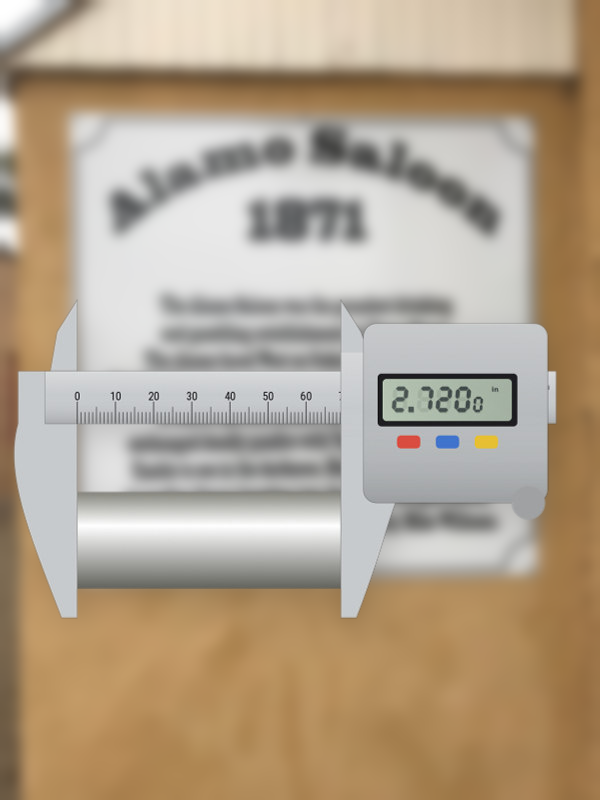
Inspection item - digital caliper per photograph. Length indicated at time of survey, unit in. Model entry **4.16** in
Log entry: **2.7200** in
